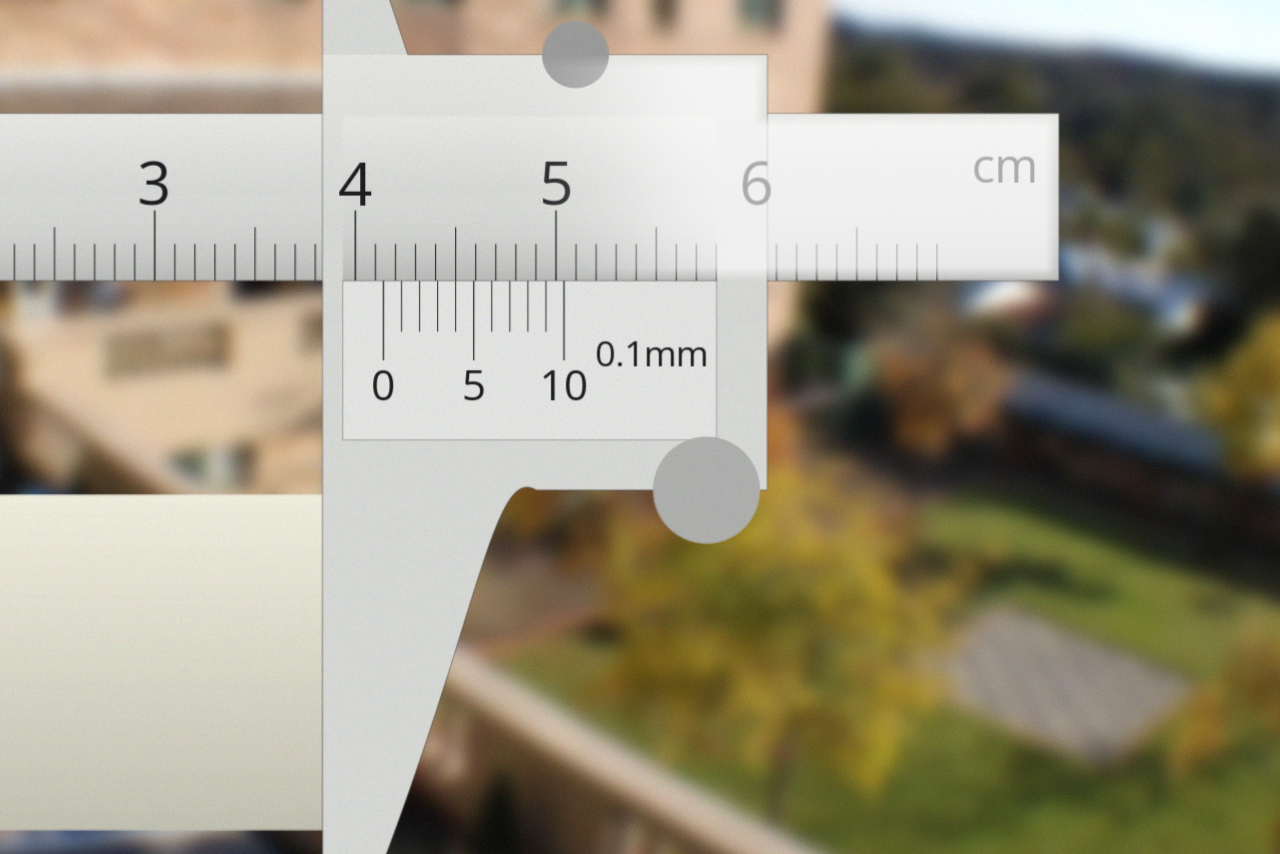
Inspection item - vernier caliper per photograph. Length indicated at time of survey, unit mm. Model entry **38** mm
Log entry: **41.4** mm
